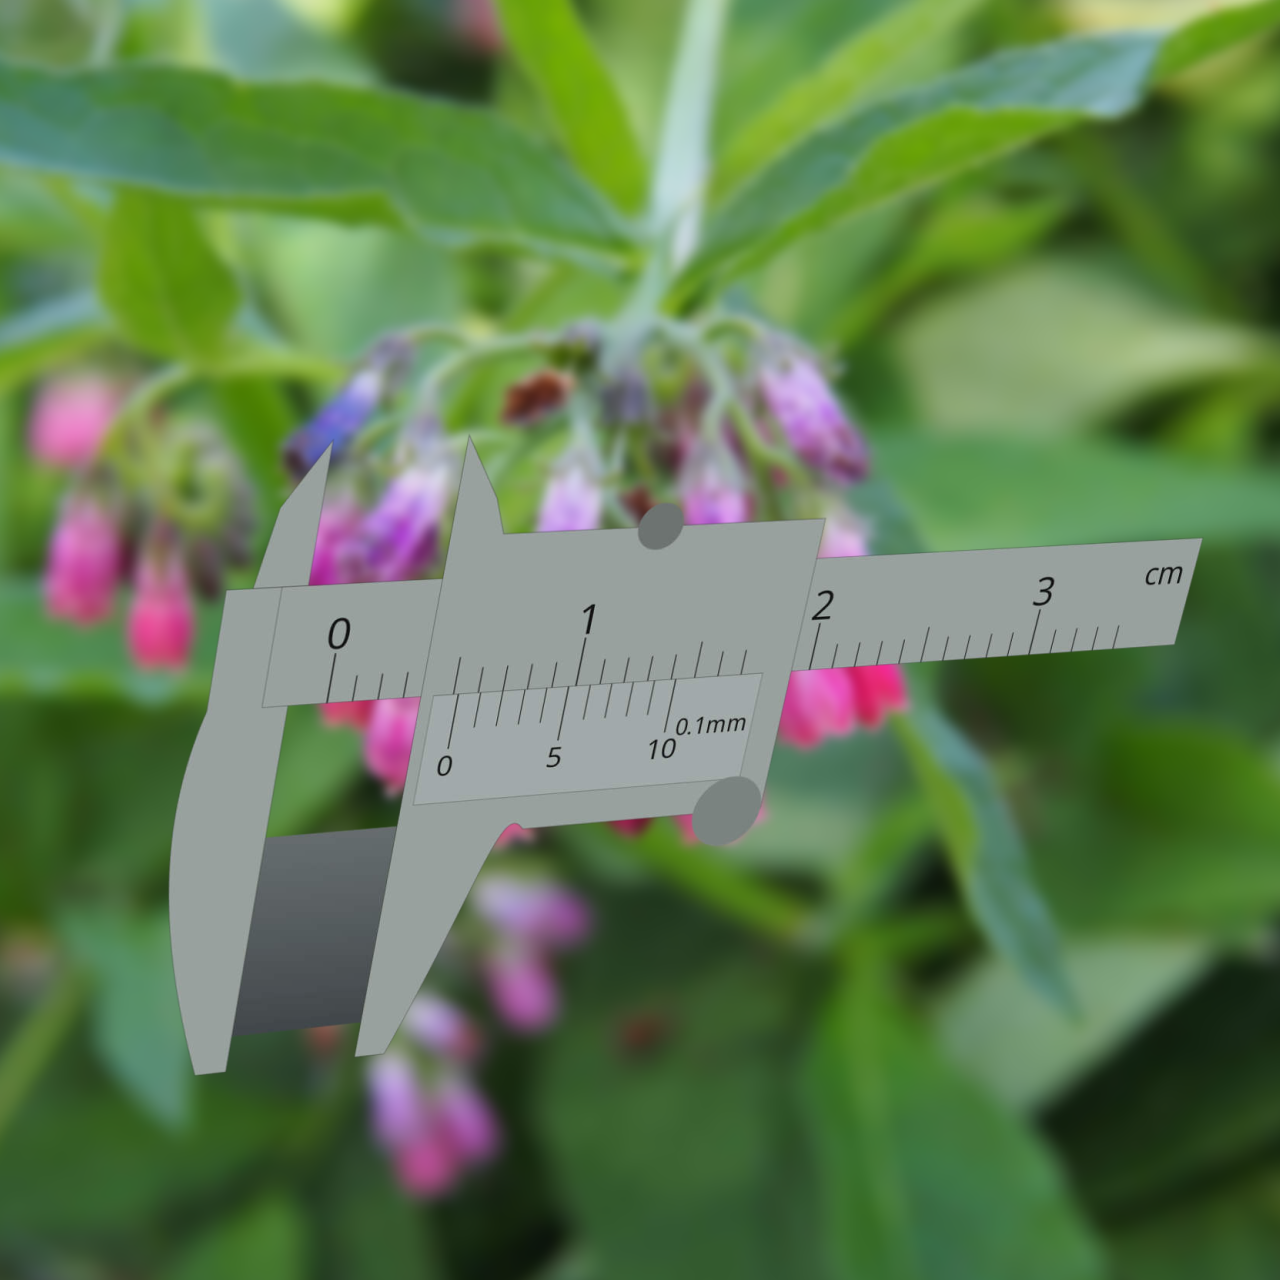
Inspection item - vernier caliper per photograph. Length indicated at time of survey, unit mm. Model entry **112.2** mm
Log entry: **5.2** mm
